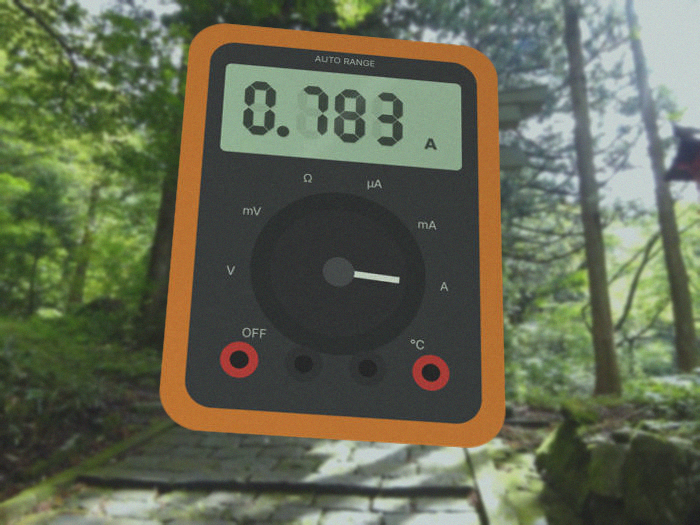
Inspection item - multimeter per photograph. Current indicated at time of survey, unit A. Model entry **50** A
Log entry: **0.783** A
